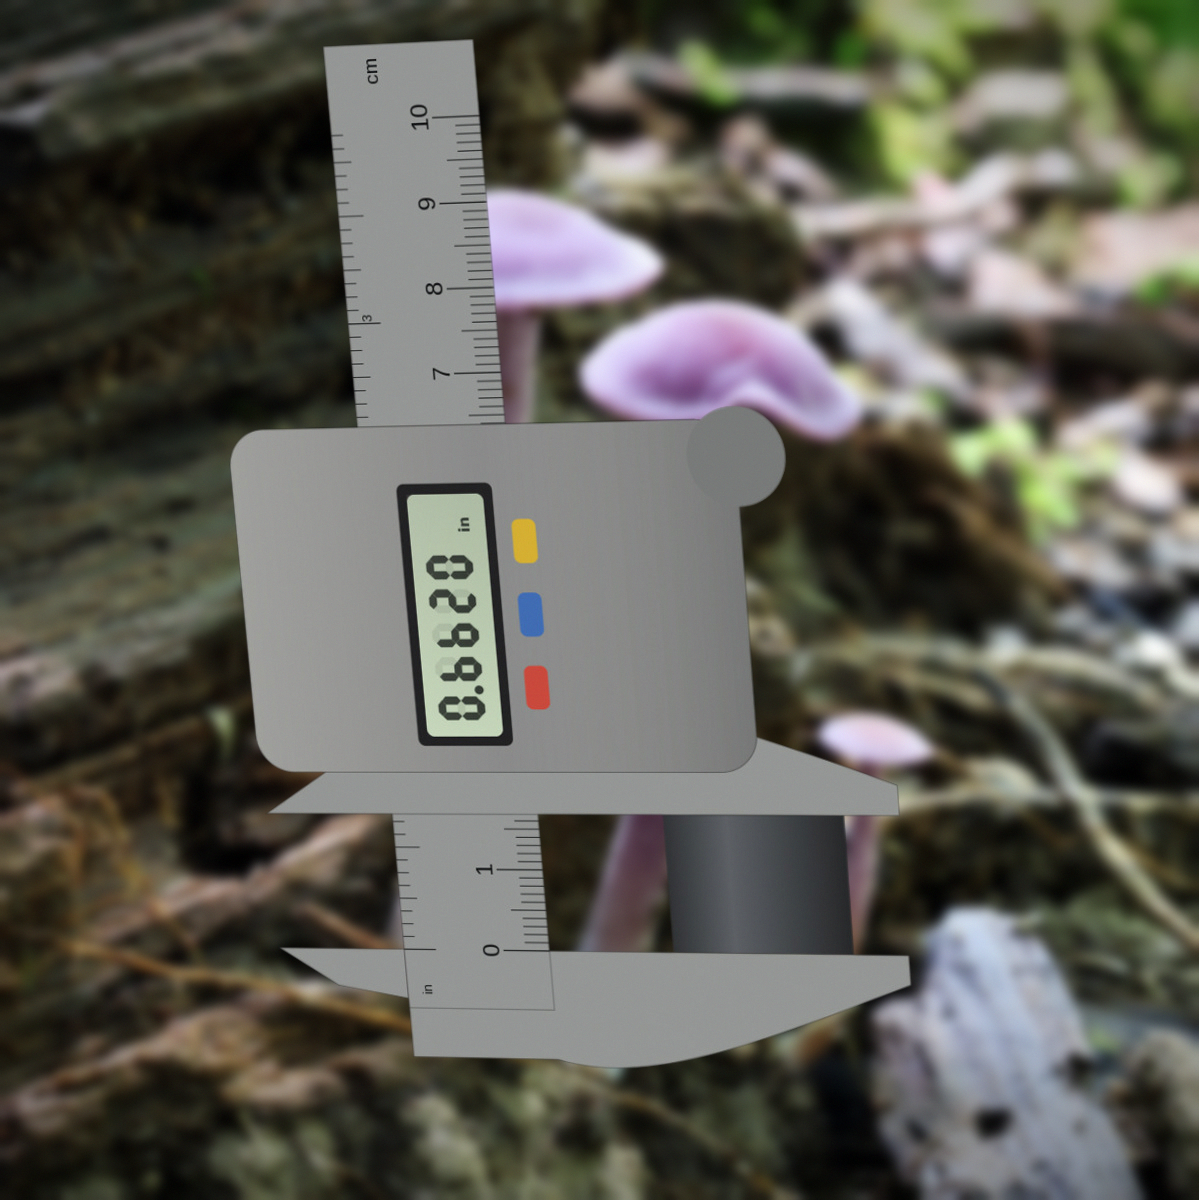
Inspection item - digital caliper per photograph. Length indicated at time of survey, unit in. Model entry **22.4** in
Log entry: **0.6620** in
